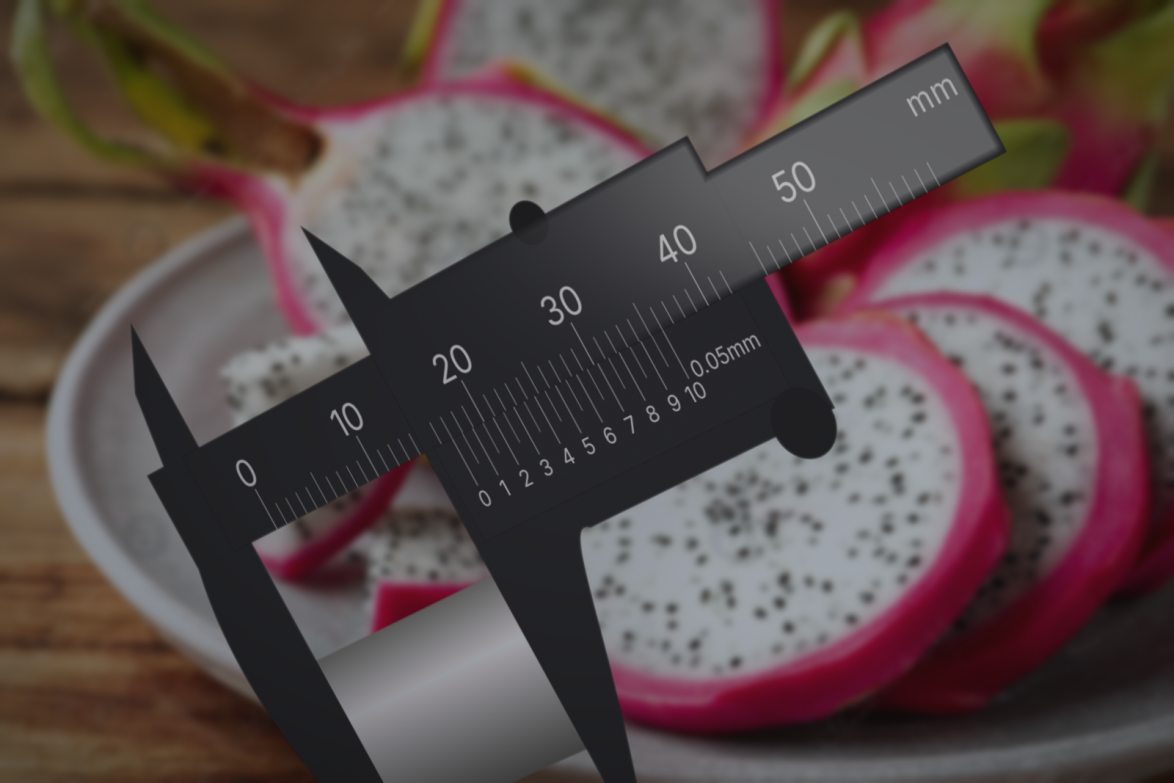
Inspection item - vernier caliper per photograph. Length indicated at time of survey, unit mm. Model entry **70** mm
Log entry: **17.0** mm
